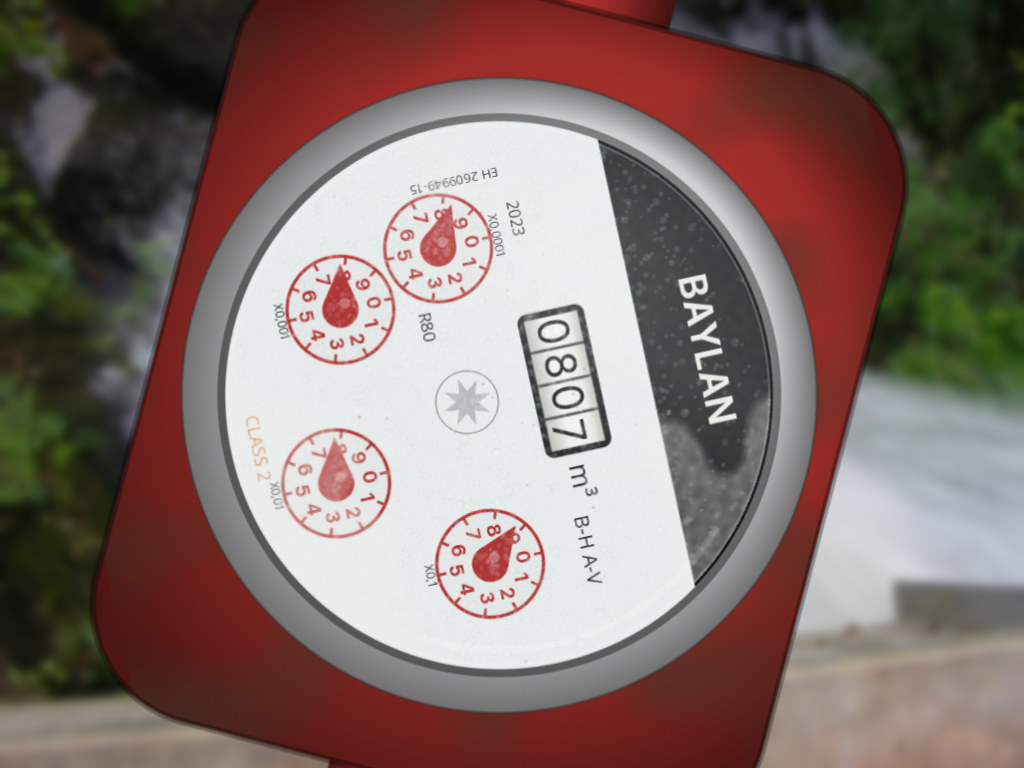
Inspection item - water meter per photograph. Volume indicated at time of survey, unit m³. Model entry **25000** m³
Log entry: **806.8778** m³
